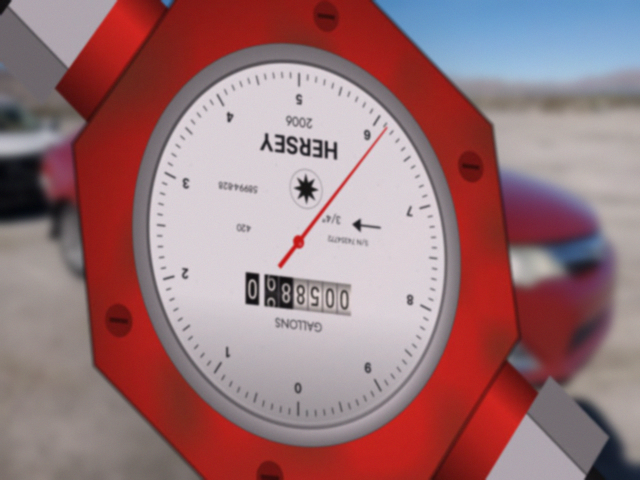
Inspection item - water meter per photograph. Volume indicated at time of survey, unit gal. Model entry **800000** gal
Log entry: **58886.1** gal
